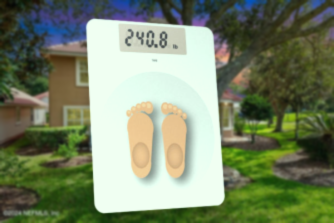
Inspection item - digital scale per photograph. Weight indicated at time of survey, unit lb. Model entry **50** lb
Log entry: **240.8** lb
